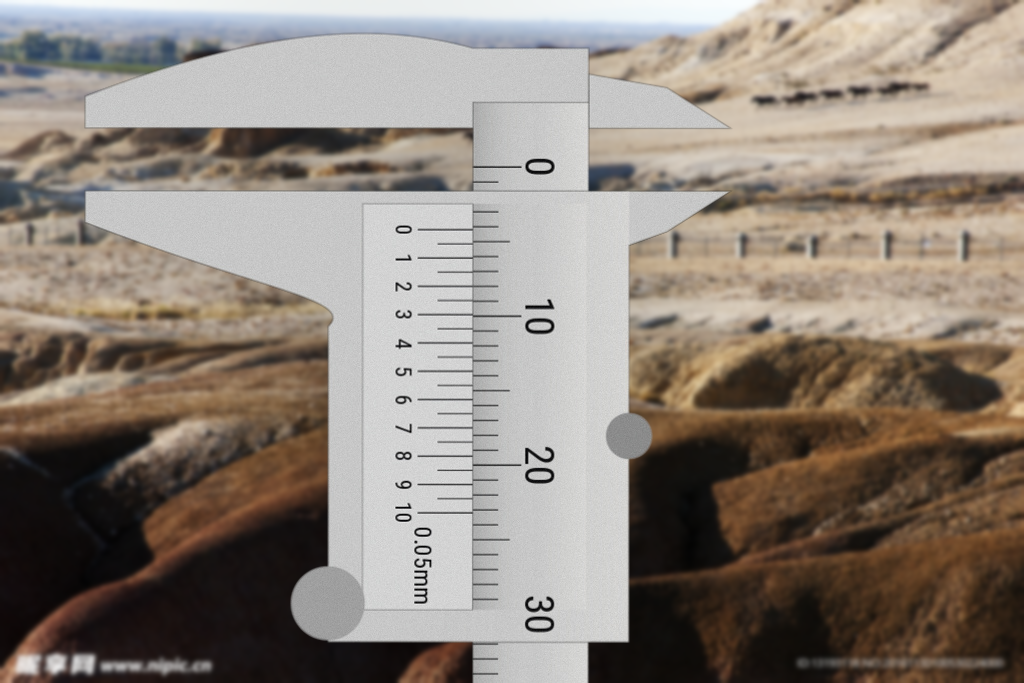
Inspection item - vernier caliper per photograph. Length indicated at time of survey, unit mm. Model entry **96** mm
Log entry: **4.2** mm
